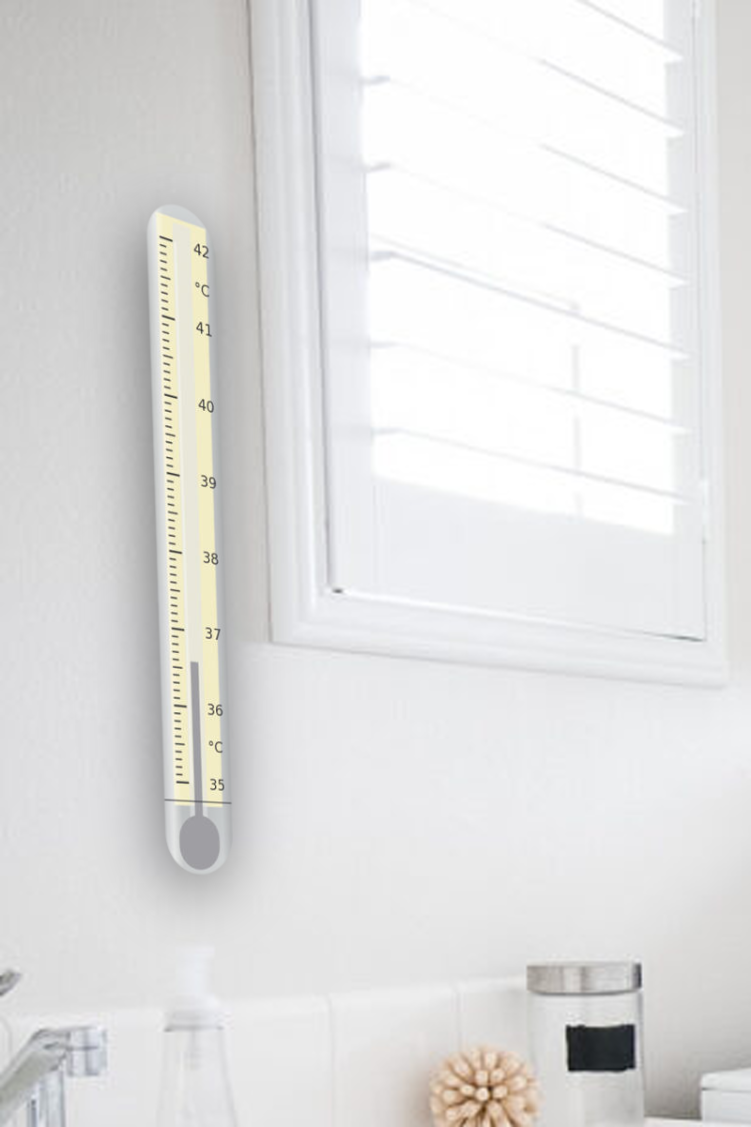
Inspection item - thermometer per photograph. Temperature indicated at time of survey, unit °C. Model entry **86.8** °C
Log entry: **36.6** °C
